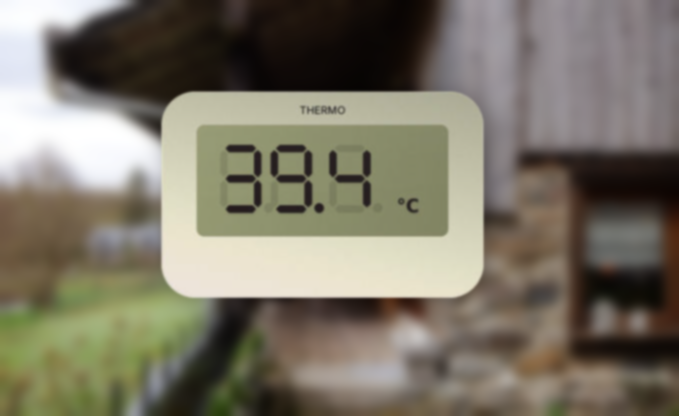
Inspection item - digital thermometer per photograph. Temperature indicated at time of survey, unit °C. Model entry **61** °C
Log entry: **39.4** °C
